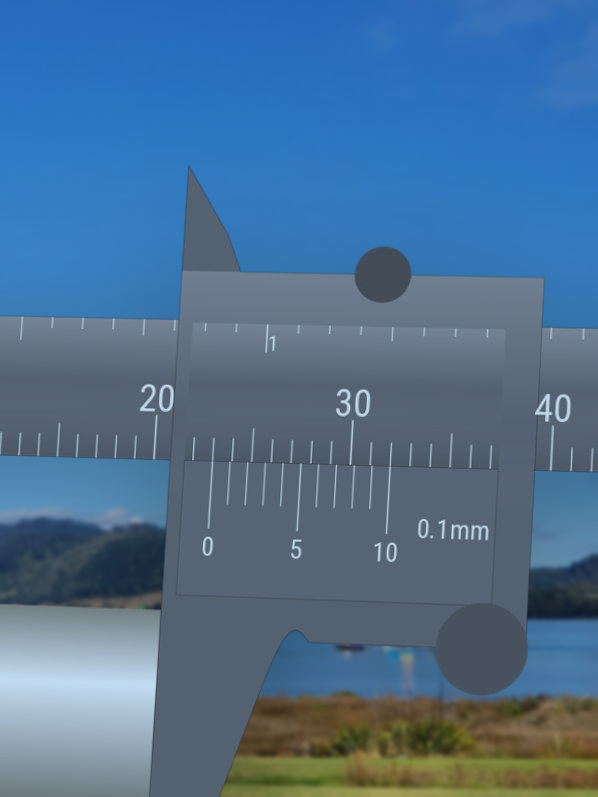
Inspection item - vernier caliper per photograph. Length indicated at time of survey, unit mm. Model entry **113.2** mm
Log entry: **23.0** mm
